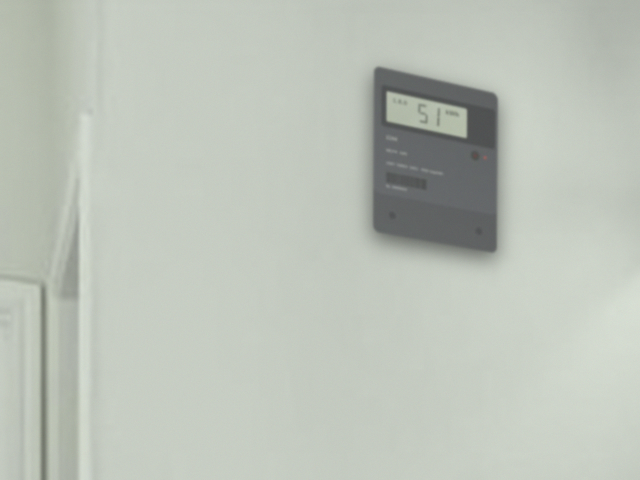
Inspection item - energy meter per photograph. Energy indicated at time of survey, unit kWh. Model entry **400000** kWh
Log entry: **51** kWh
